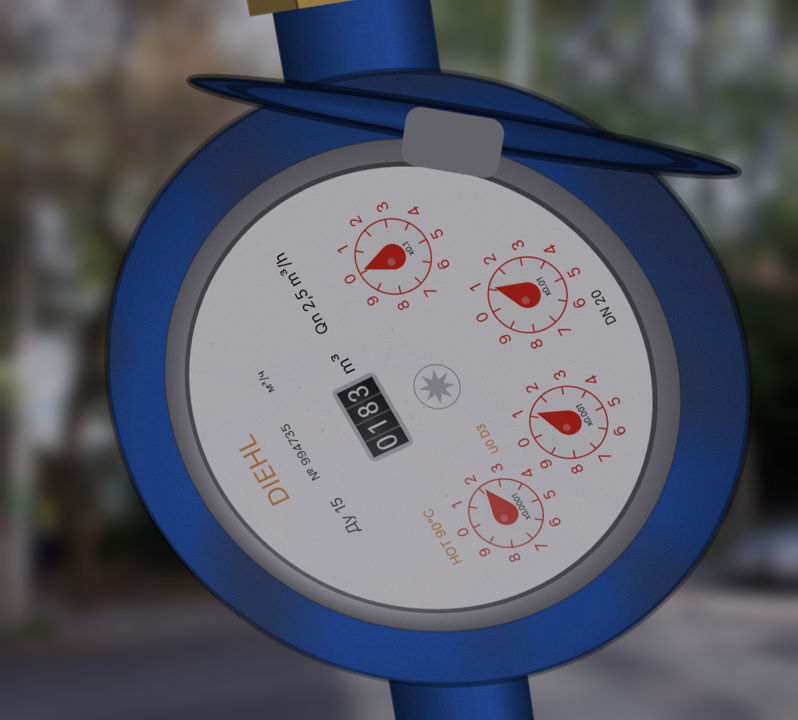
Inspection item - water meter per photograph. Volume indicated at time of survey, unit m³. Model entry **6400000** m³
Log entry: **183.0112** m³
